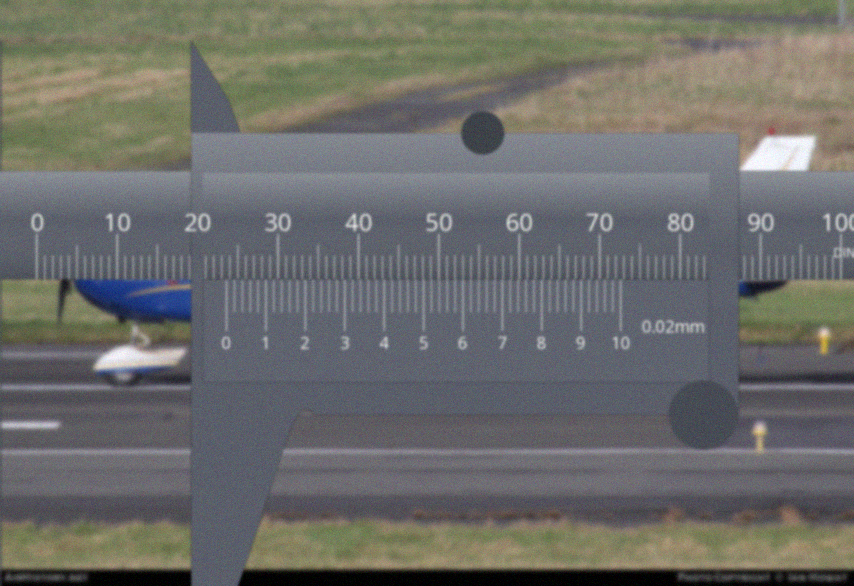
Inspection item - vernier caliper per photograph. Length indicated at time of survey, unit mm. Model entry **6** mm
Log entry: **23.6** mm
